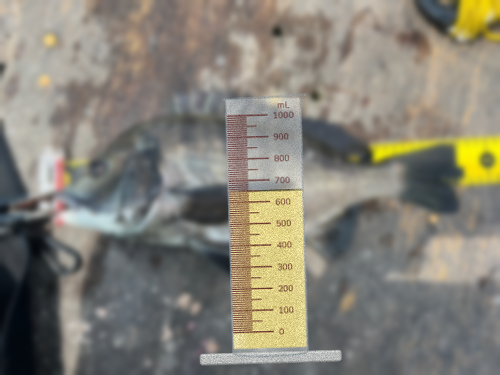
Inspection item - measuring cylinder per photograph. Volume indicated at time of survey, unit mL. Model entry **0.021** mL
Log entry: **650** mL
